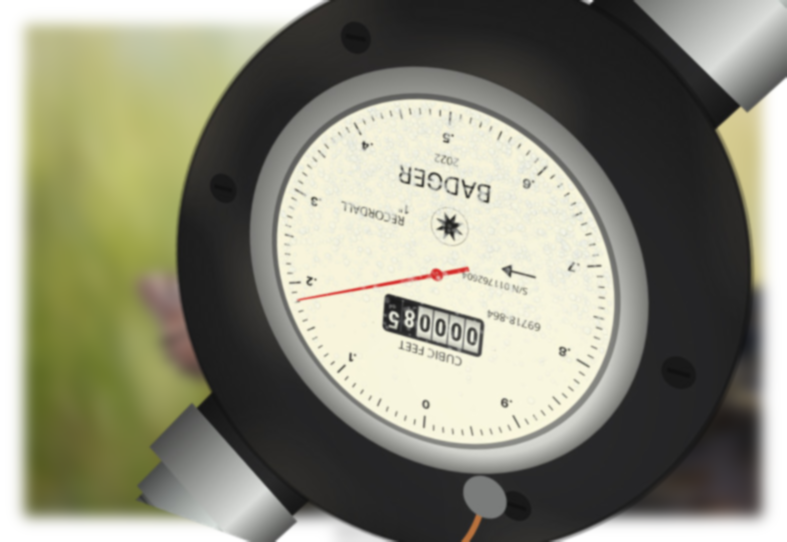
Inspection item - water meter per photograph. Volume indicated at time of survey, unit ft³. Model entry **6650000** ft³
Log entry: **85.18** ft³
